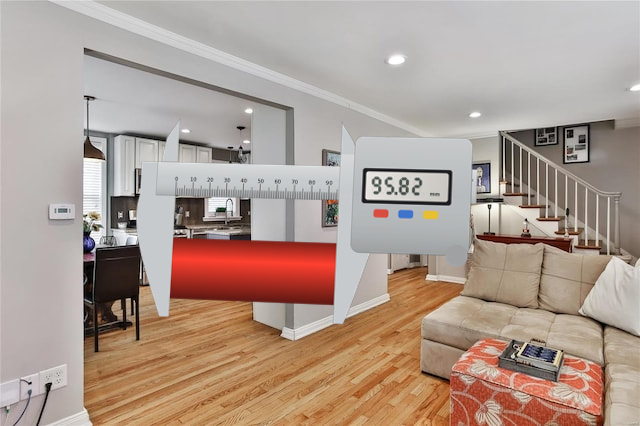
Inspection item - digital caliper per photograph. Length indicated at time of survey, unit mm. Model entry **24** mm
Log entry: **95.82** mm
